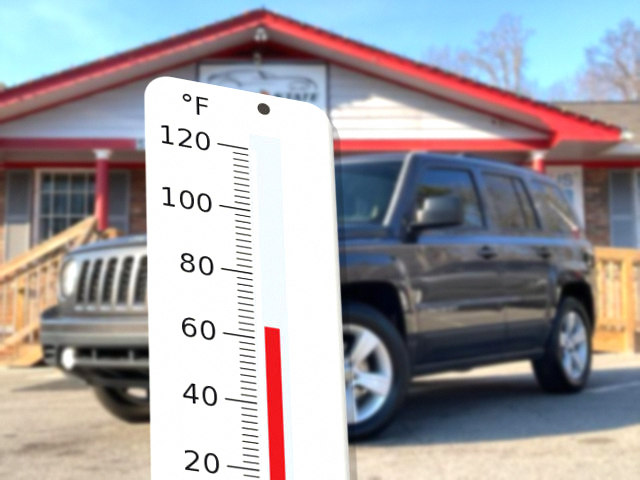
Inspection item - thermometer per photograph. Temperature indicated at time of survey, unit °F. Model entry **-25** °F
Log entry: **64** °F
